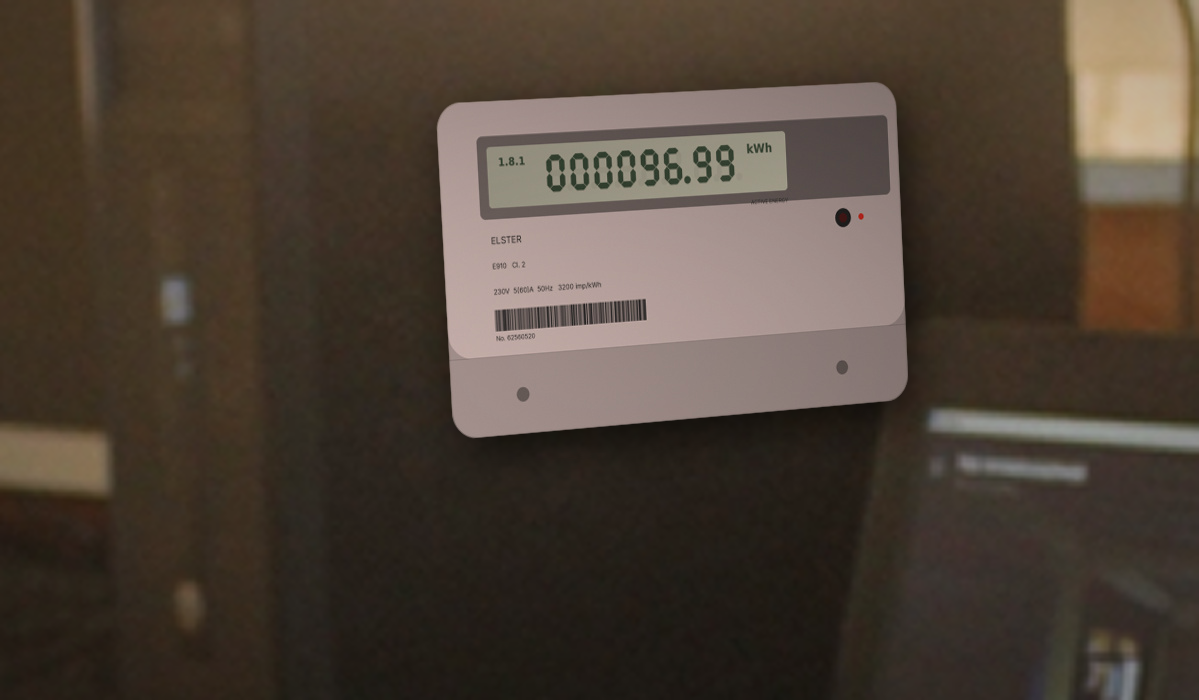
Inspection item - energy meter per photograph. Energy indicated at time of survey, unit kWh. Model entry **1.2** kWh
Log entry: **96.99** kWh
